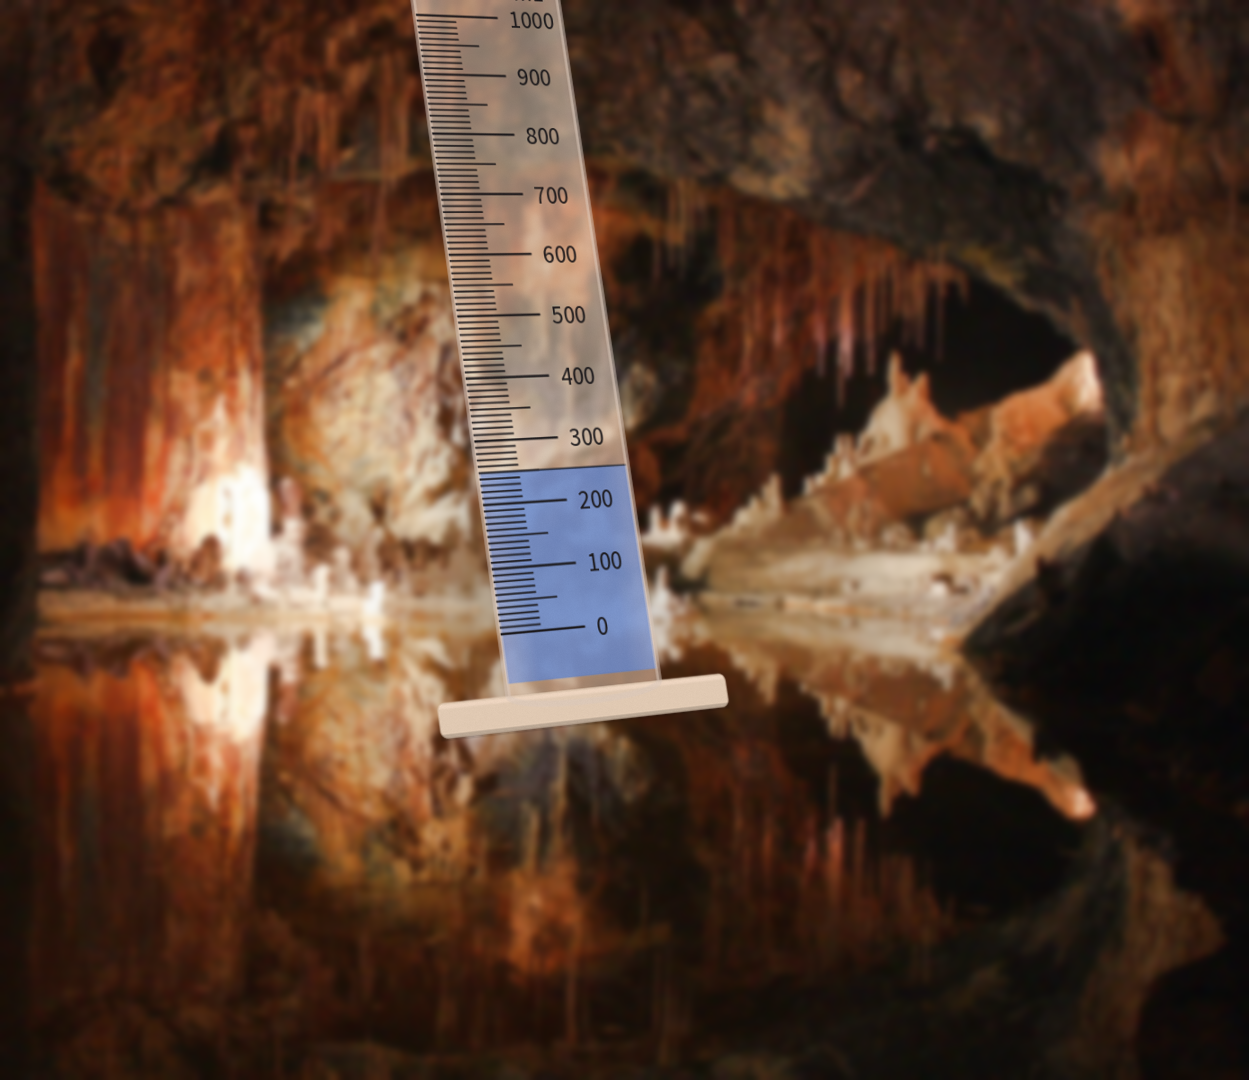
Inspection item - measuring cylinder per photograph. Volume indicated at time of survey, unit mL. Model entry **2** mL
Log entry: **250** mL
